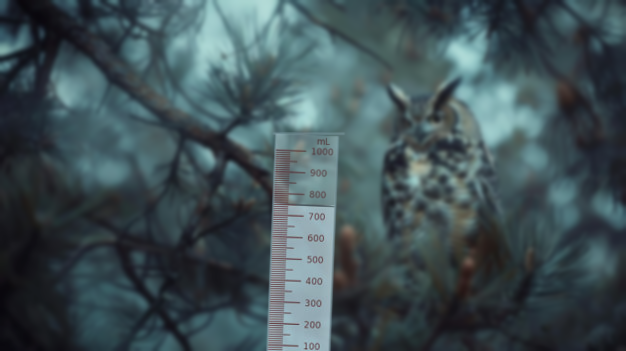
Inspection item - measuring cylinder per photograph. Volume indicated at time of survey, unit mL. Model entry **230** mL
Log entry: **750** mL
